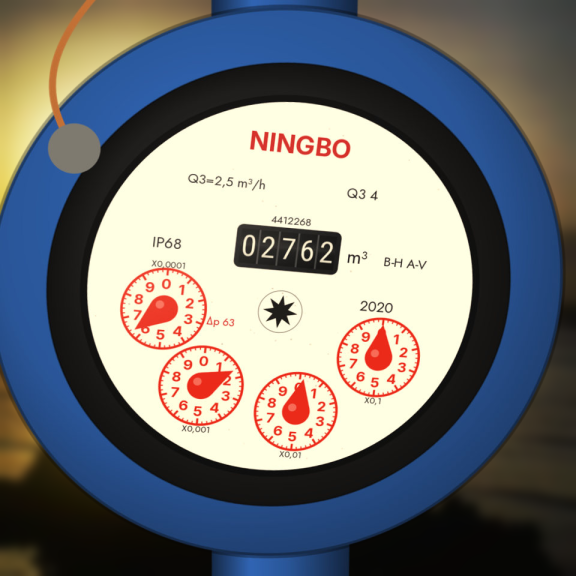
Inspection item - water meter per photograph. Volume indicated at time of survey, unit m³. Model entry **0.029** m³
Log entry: **2762.0016** m³
